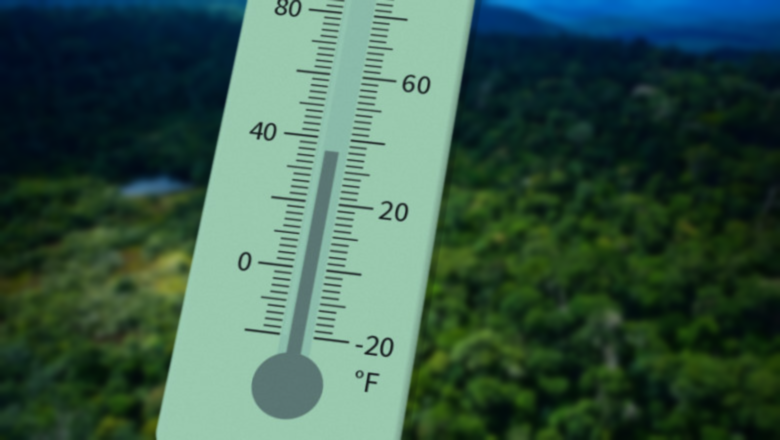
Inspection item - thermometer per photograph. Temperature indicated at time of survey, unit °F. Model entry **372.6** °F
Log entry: **36** °F
